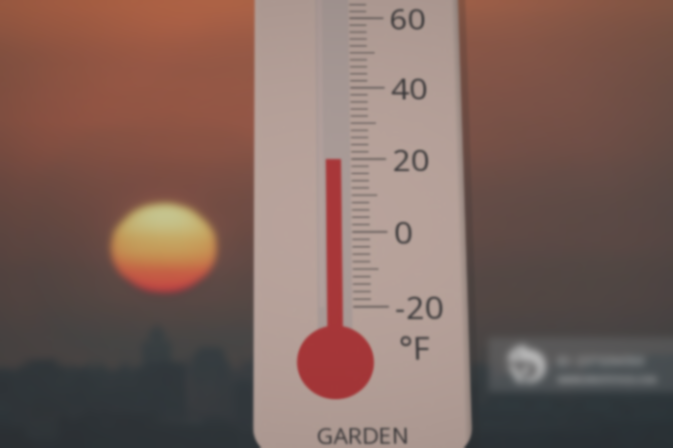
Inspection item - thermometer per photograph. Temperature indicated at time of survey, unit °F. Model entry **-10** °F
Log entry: **20** °F
